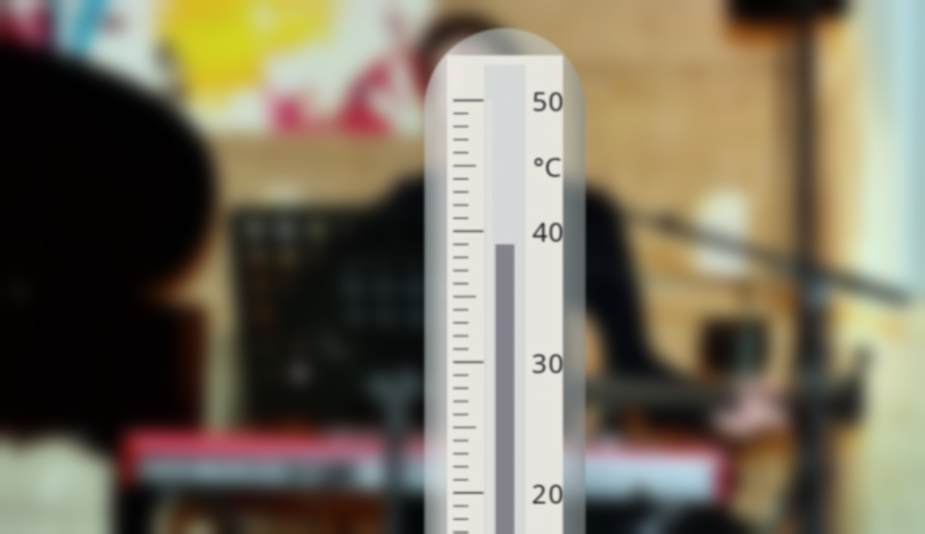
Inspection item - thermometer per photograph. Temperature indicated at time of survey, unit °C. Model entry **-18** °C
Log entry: **39** °C
